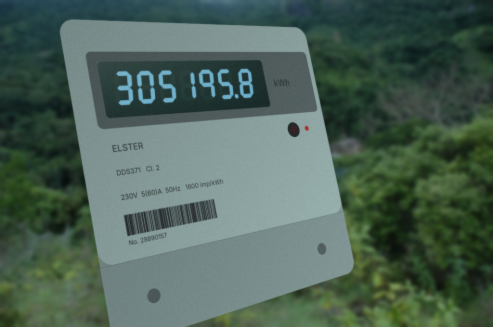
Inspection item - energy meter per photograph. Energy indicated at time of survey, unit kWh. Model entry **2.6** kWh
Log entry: **305195.8** kWh
